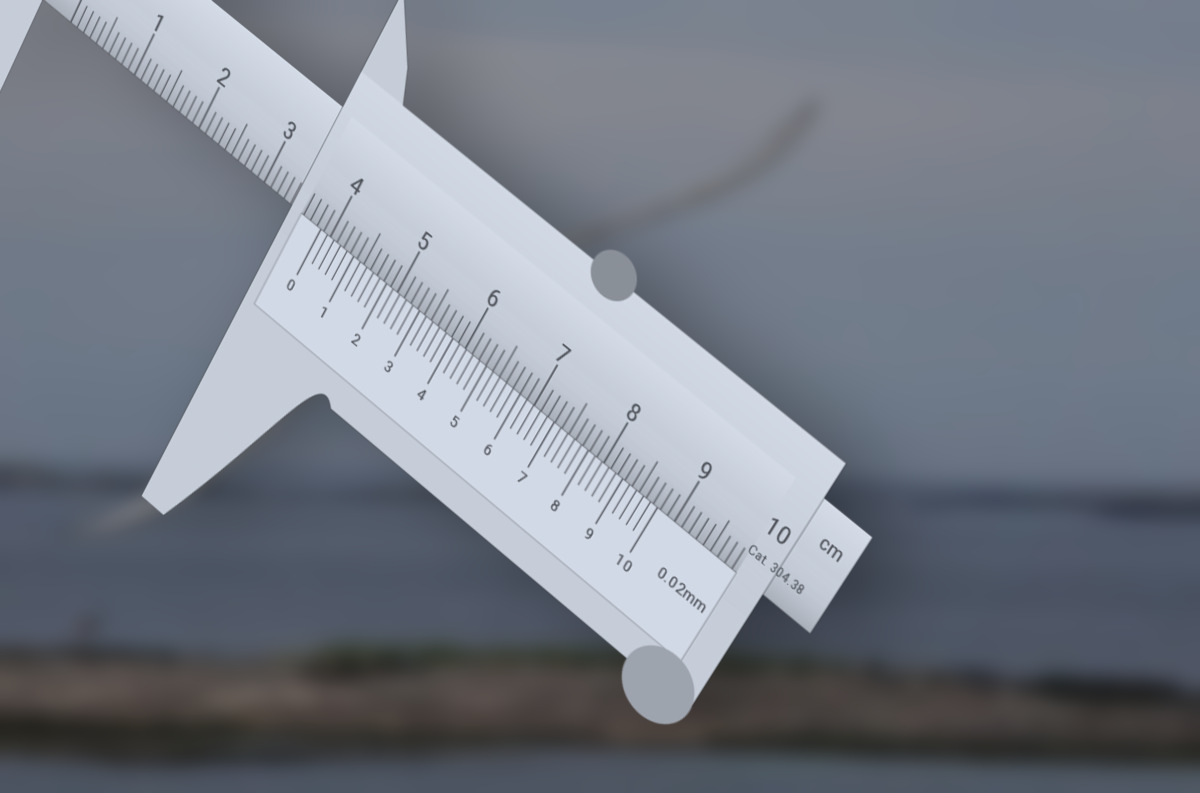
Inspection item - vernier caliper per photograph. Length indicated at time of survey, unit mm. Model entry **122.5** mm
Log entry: **38.6** mm
